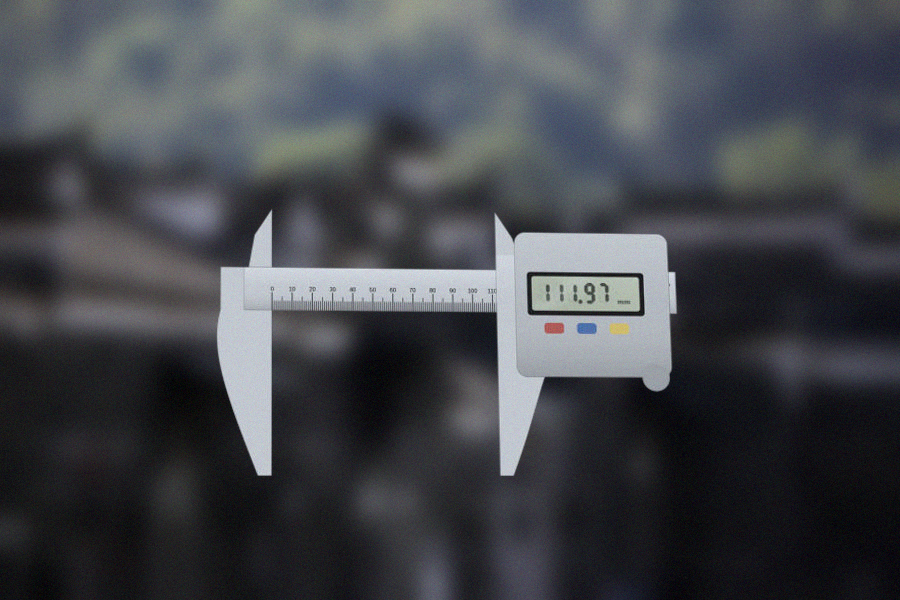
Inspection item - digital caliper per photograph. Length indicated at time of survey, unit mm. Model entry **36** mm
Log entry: **111.97** mm
